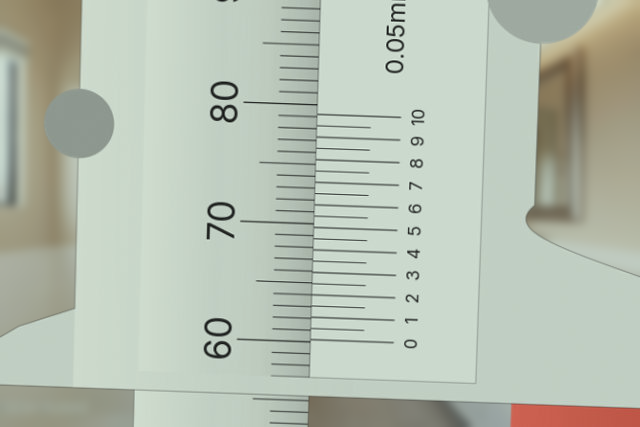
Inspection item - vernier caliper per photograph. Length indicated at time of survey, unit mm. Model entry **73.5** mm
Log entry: **60.2** mm
